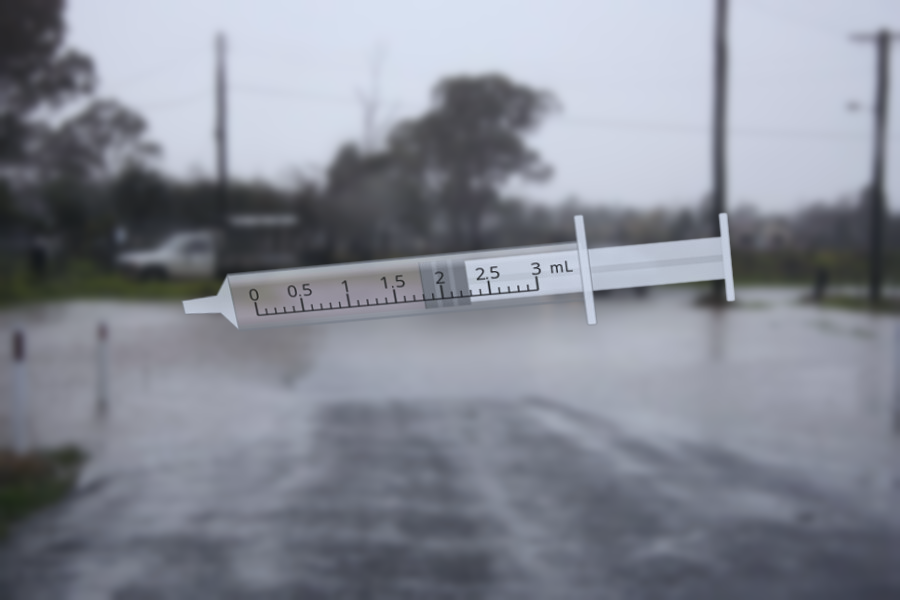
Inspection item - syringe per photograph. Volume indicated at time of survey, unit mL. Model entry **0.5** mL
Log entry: **1.8** mL
